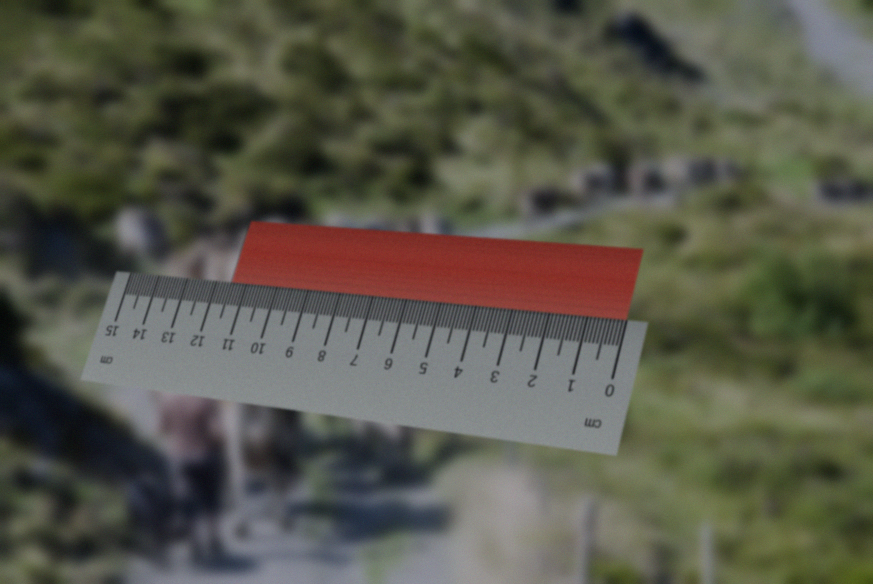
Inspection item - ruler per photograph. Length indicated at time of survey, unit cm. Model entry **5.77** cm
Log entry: **11.5** cm
